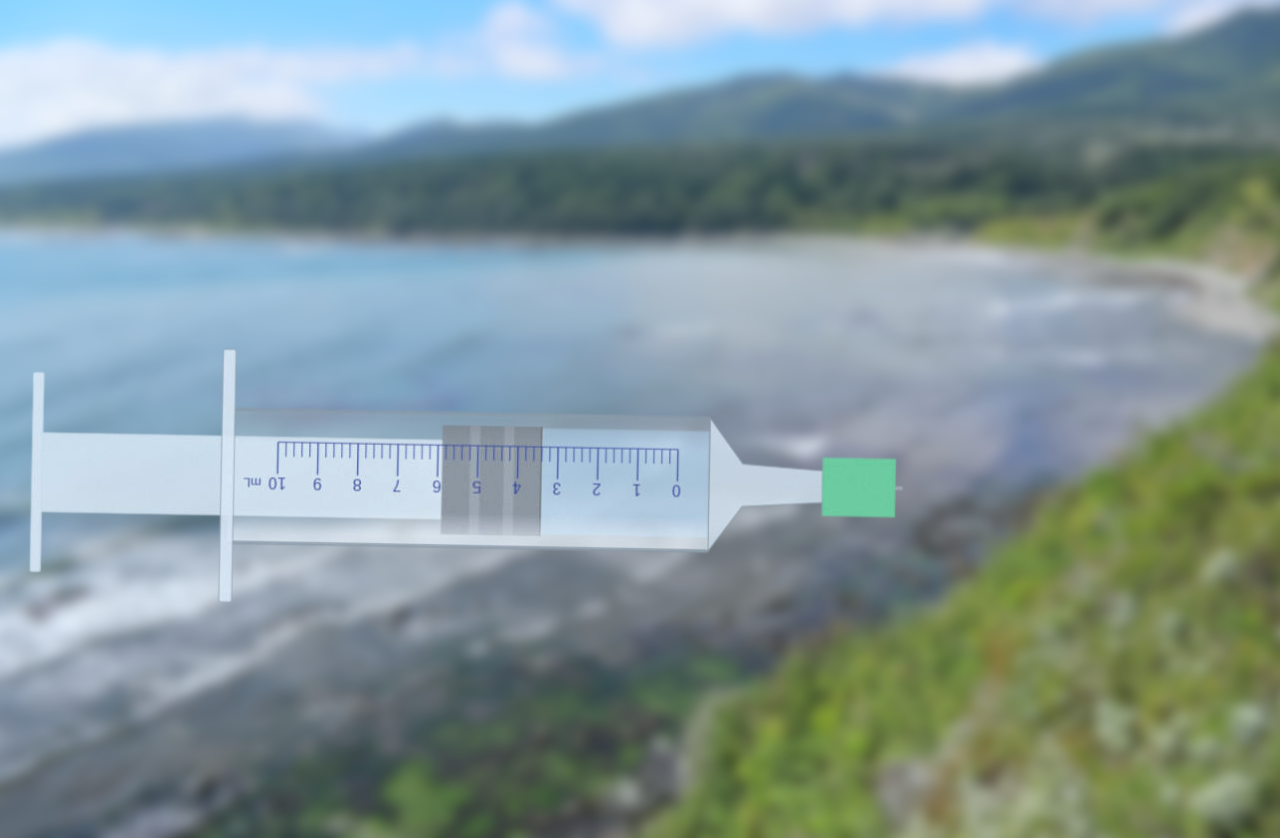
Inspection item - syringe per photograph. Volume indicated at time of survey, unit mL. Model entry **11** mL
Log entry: **3.4** mL
